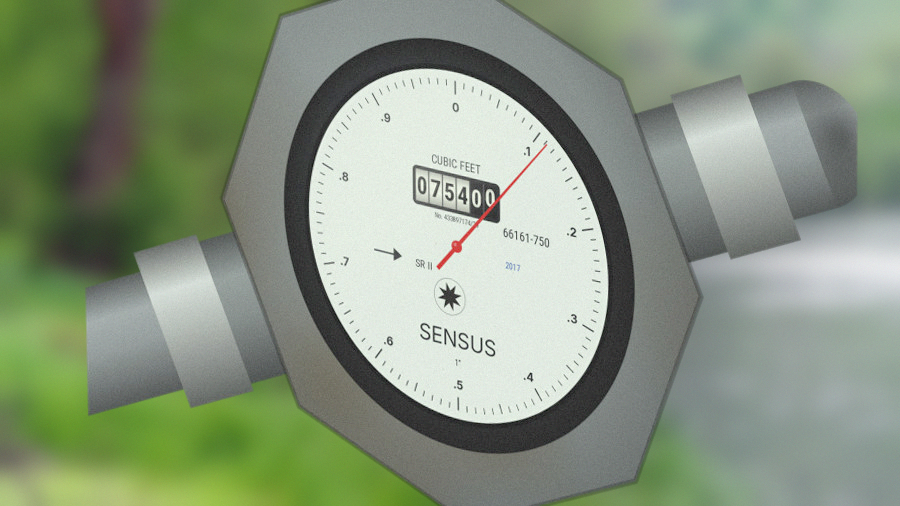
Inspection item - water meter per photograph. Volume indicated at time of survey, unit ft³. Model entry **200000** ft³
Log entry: **75400.11** ft³
